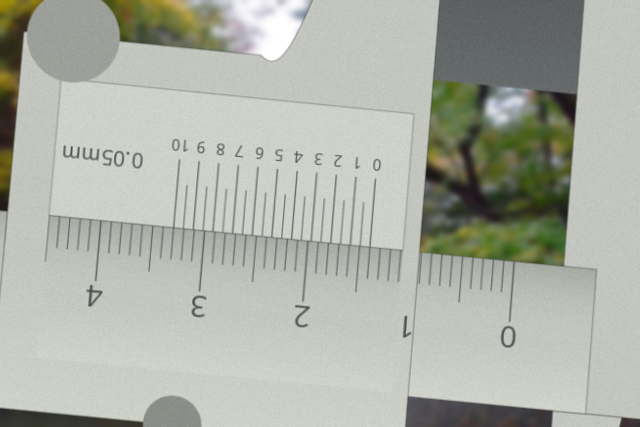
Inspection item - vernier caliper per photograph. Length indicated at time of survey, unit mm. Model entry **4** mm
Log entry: **14.0** mm
